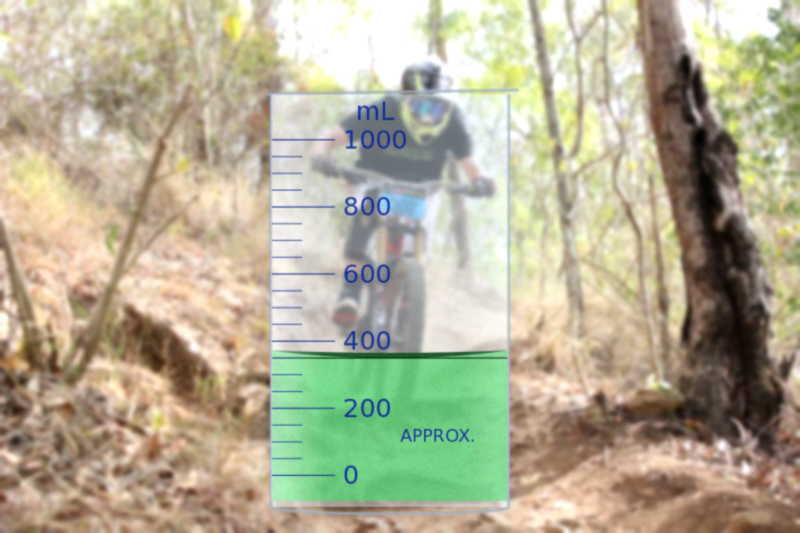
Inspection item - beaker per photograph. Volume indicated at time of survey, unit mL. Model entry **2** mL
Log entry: **350** mL
